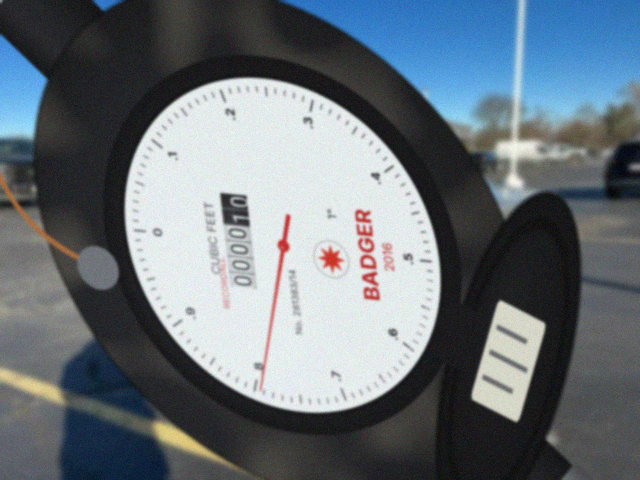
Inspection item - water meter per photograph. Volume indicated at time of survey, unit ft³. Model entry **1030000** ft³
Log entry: **9.79** ft³
